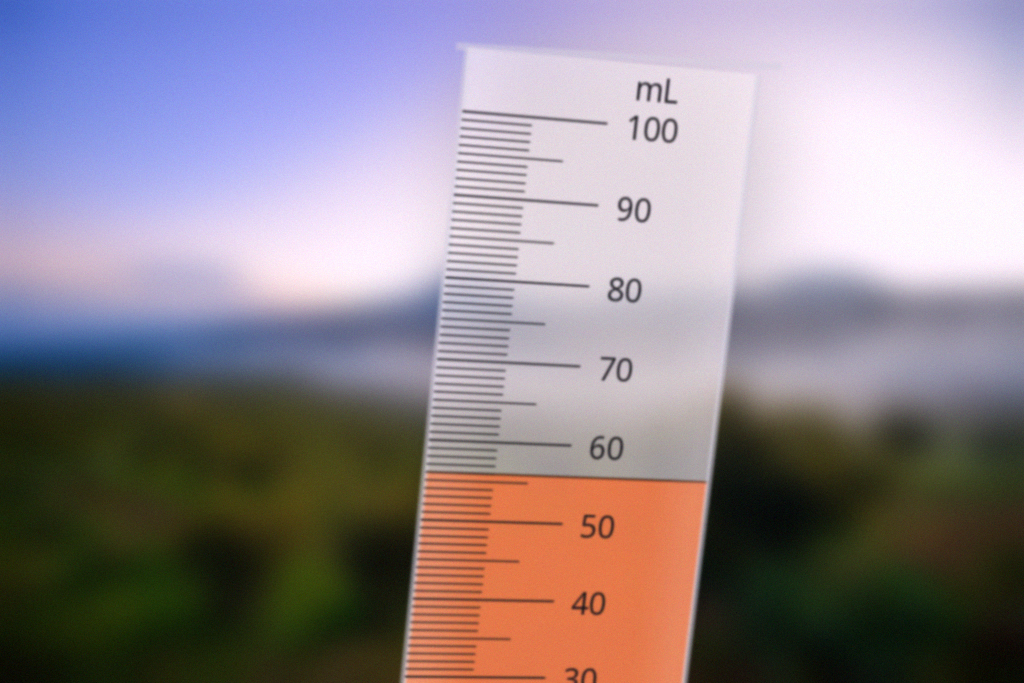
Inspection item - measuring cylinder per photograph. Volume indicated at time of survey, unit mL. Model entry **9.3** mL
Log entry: **56** mL
